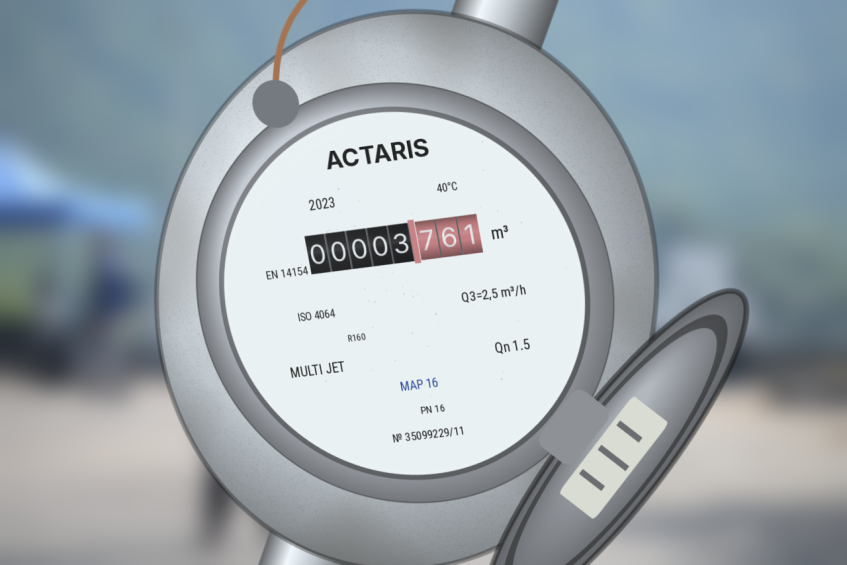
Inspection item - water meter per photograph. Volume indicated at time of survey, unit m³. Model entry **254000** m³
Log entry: **3.761** m³
